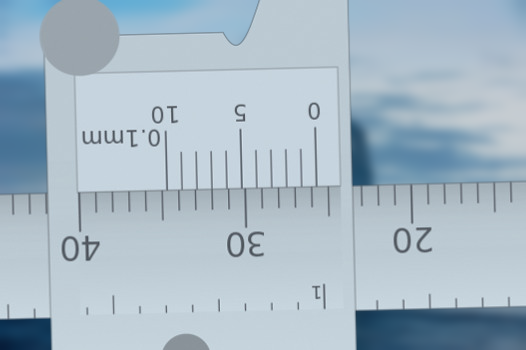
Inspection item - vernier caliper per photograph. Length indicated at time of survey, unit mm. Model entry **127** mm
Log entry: **25.7** mm
